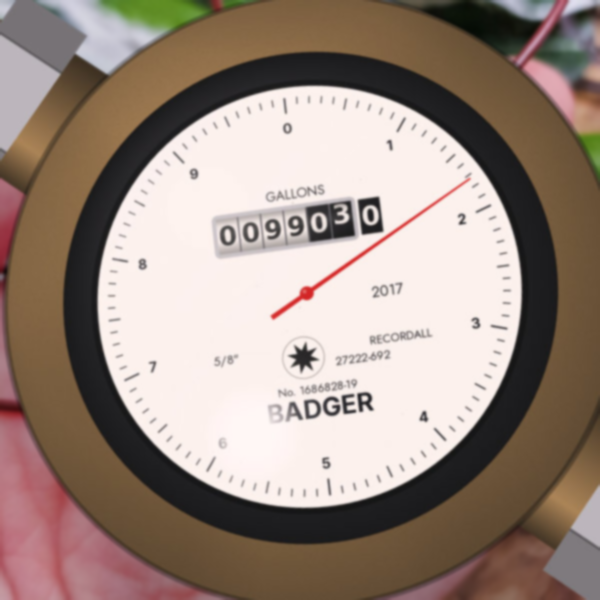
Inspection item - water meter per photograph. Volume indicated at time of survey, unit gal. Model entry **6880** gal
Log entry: **99031.7** gal
